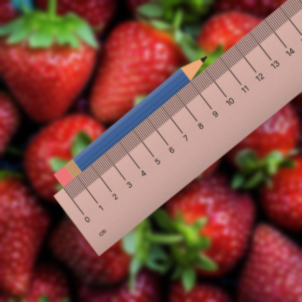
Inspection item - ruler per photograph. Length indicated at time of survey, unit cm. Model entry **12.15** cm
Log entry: **10.5** cm
